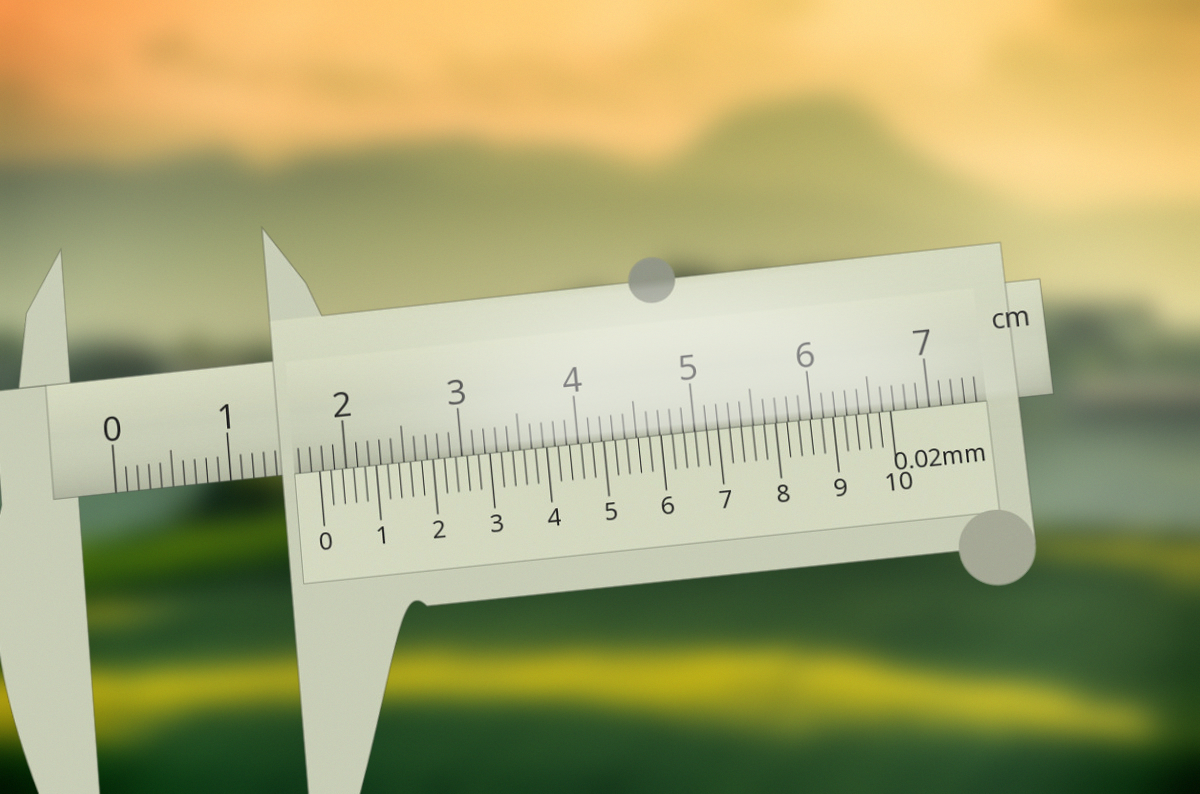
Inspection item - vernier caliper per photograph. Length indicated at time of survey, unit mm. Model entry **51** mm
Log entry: **17.7** mm
